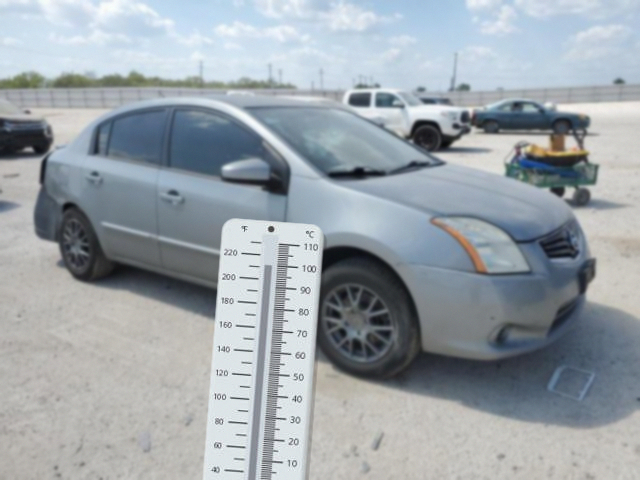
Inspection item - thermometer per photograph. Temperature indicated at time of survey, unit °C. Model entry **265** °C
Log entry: **100** °C
